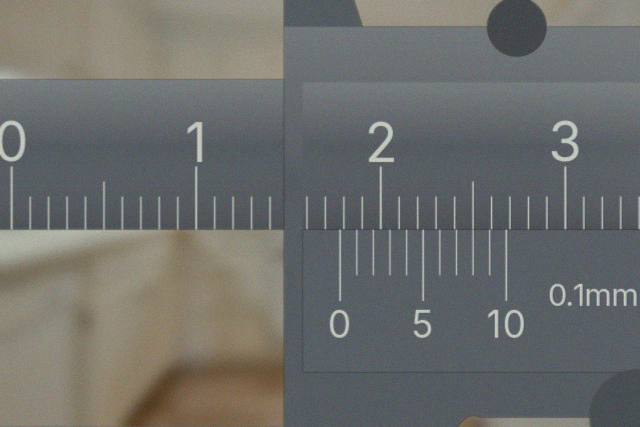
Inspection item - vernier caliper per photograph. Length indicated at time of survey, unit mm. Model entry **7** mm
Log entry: **17.8** mm
